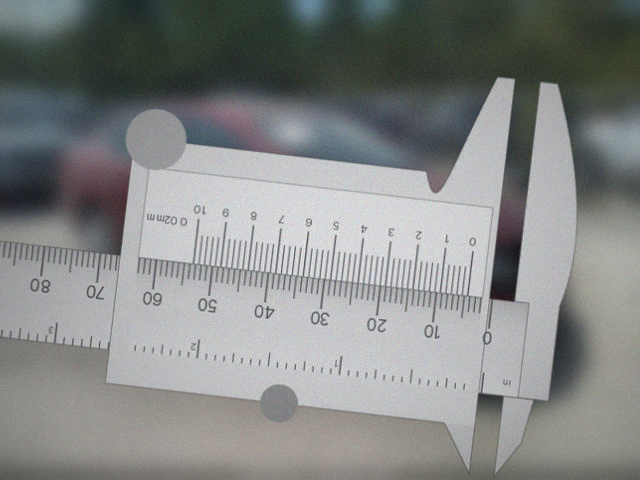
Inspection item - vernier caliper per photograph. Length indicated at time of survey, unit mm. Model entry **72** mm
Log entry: **4.4** mm
